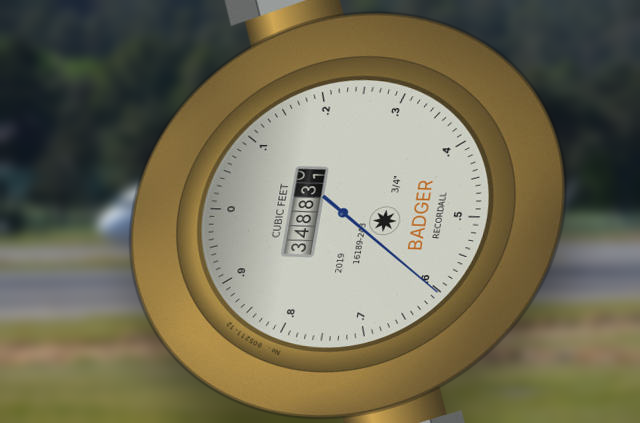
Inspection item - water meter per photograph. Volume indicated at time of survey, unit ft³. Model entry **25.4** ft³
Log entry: **348830.60** ft³
